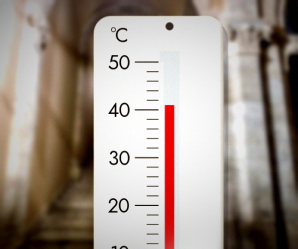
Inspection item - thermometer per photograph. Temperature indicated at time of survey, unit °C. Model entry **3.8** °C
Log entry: **41** °C
